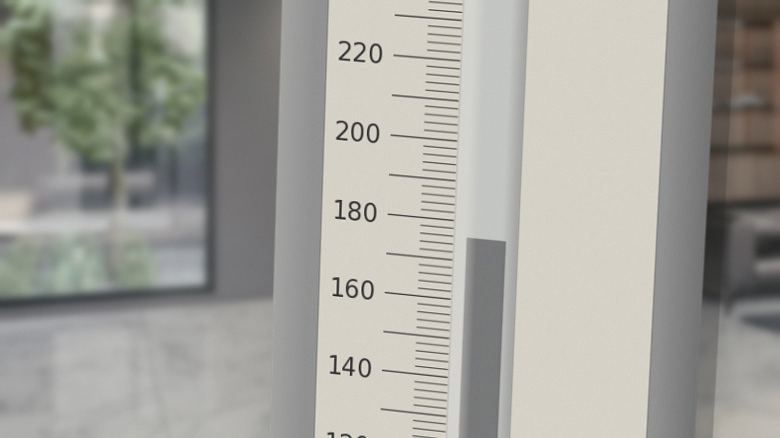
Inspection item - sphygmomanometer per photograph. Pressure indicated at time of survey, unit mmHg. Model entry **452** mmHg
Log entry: **176** mmHg
